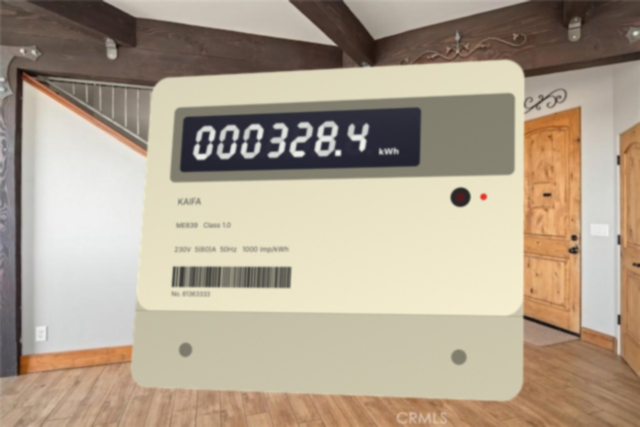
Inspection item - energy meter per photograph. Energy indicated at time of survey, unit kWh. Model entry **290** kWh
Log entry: **328.4** kWh
